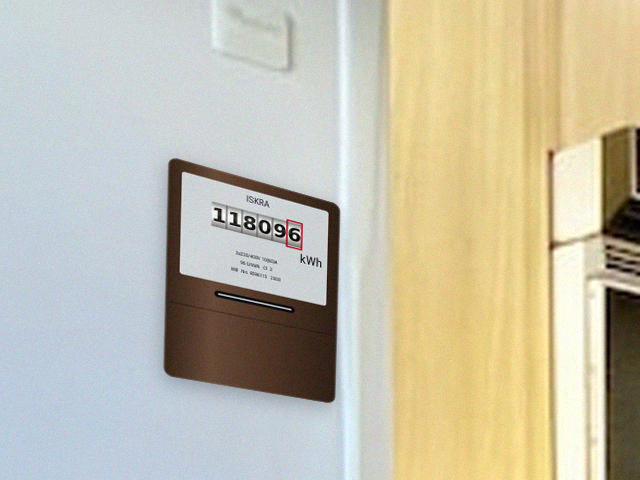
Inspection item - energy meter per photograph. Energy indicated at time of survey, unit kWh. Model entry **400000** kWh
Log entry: **11809.6** kWh
